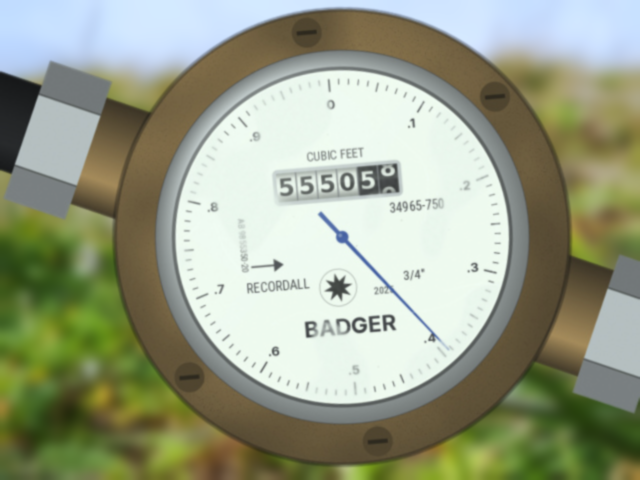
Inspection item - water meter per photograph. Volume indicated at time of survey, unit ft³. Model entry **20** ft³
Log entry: **555058.39** ft³
